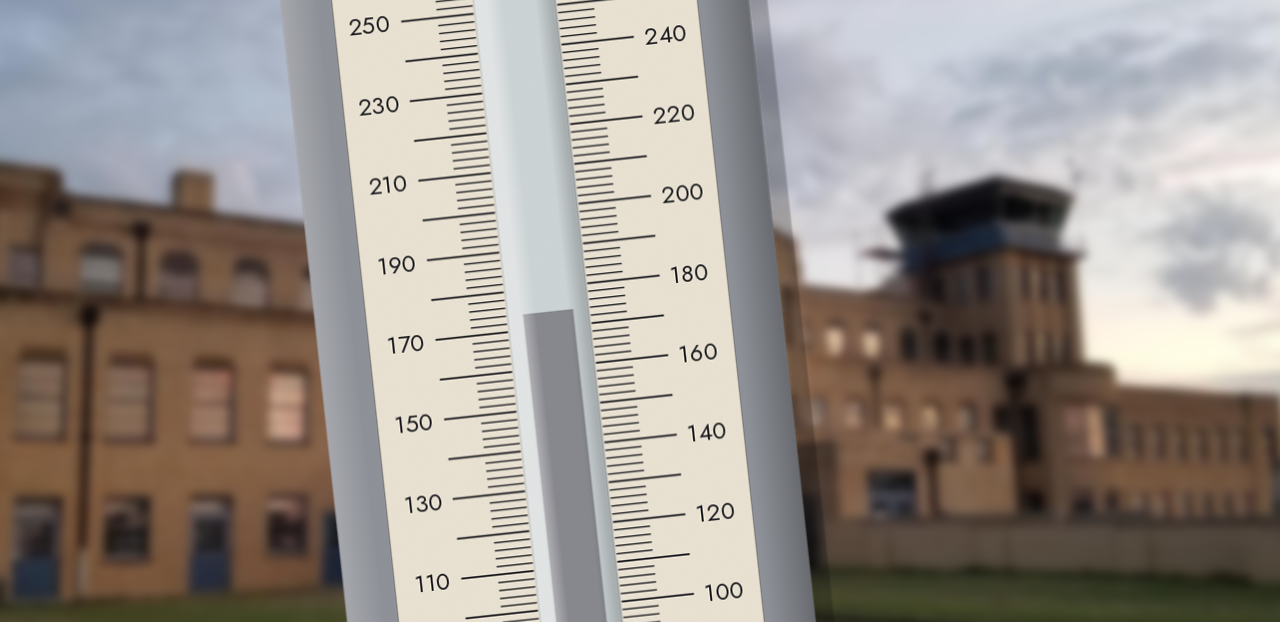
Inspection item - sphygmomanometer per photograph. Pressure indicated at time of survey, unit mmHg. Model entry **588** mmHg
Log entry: **174** mmHg
